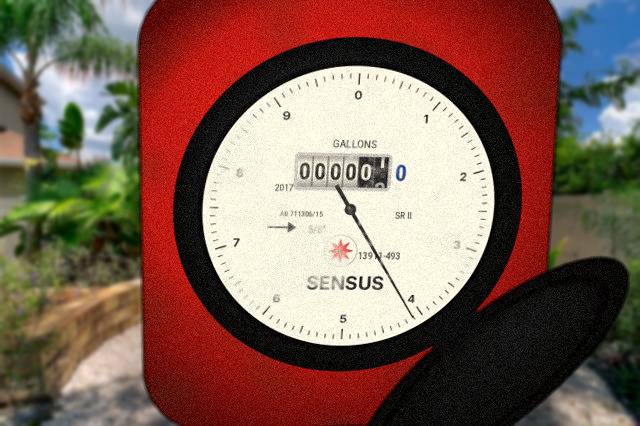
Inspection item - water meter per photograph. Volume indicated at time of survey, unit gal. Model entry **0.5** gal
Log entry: **14.1** gal
